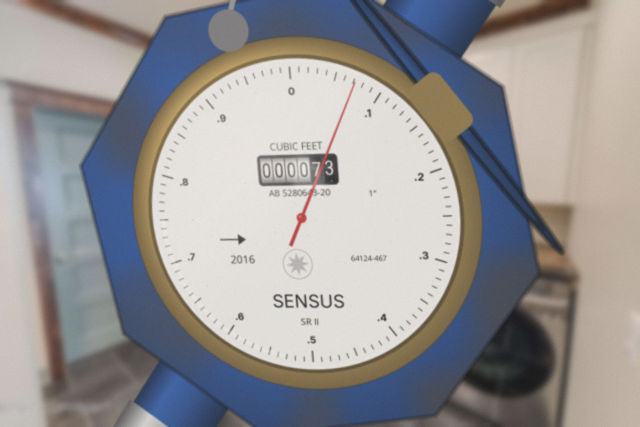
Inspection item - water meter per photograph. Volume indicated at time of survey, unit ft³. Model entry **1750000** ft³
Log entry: **73.07** ft³
